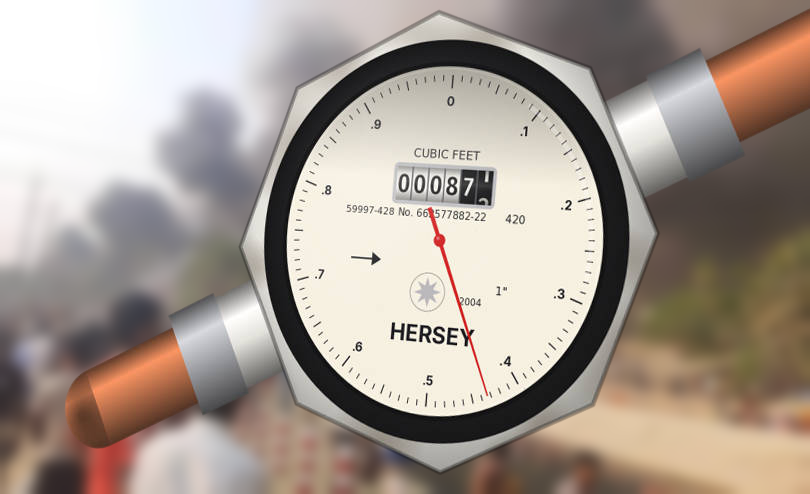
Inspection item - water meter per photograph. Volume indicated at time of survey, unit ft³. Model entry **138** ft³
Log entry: **871.43** ft³
